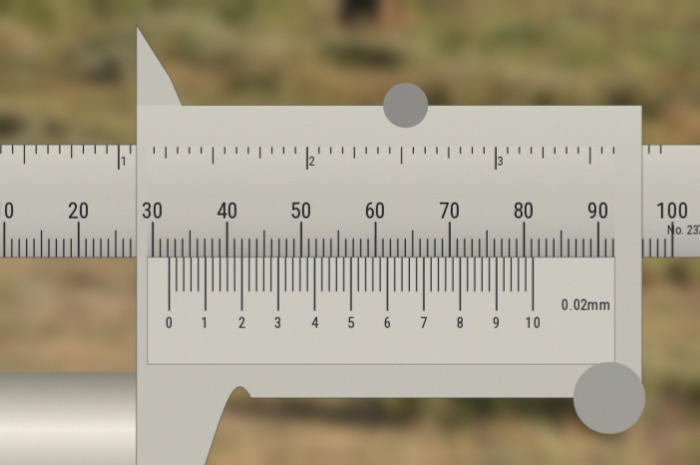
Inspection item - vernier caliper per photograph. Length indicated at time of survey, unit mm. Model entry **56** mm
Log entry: **32.2** mm
